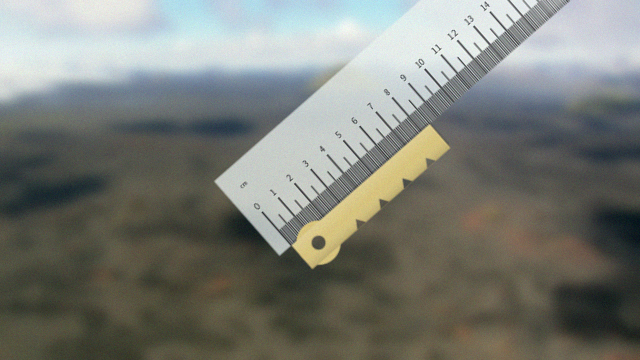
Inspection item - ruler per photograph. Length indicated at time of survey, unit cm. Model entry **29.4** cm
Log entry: **8.5** cm
